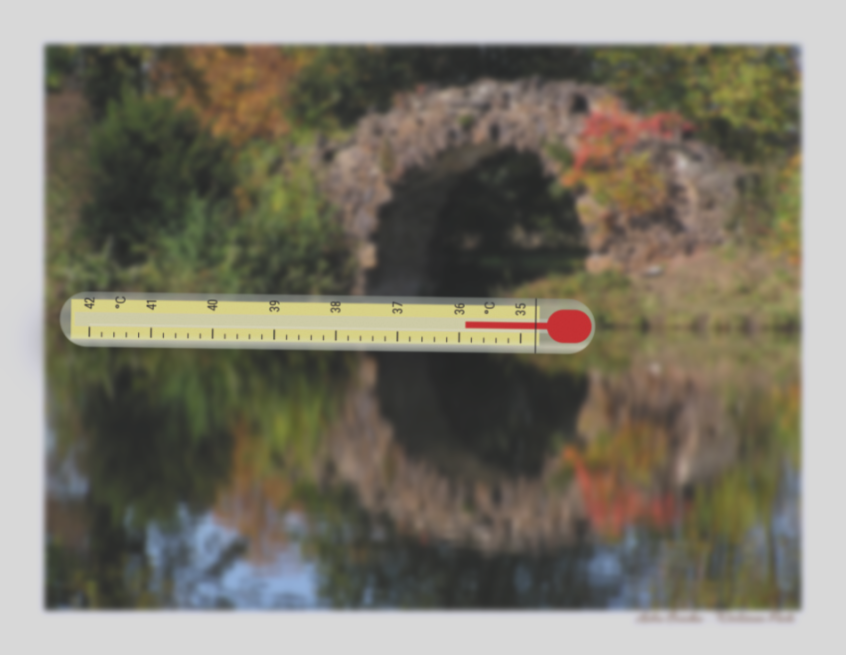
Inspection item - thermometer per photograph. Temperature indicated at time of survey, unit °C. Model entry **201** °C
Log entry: **35.9** °C
